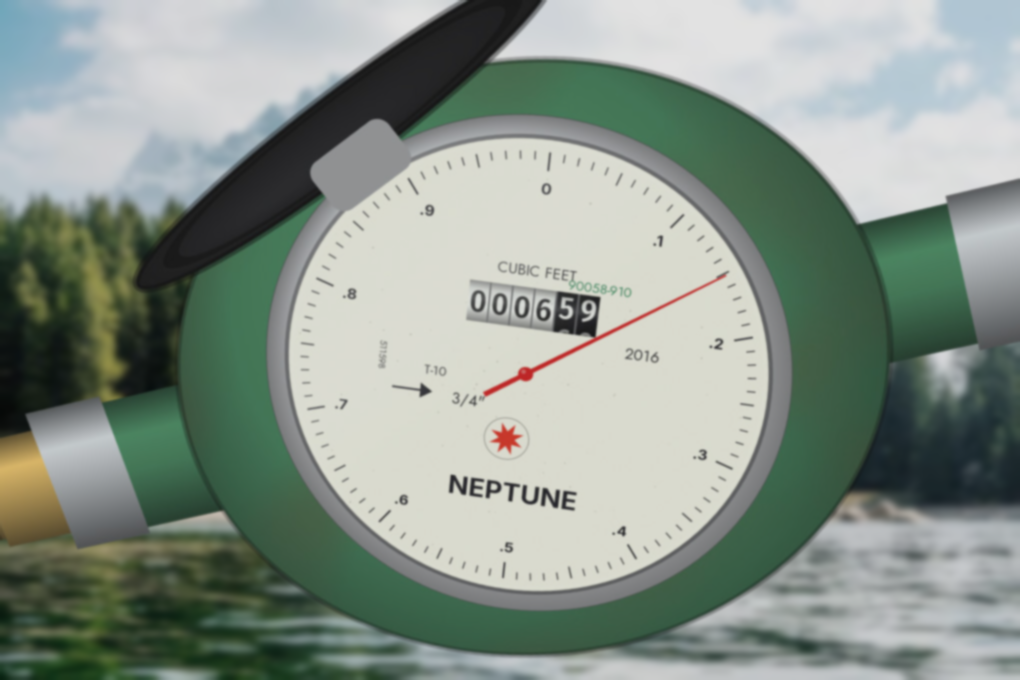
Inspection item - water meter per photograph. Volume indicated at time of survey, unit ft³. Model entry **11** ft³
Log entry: **659.15** ft³
